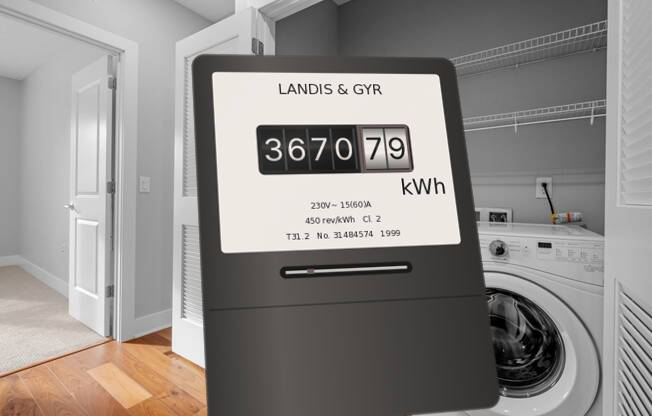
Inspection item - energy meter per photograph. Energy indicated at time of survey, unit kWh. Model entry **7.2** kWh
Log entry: **3670.79** kWh
